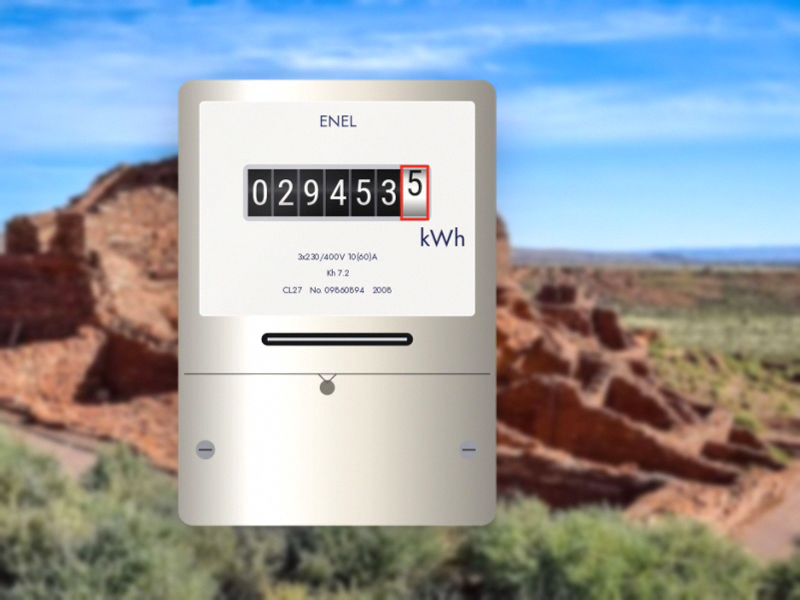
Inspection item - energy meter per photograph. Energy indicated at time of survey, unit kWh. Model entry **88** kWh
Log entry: **29453.5** kWh
